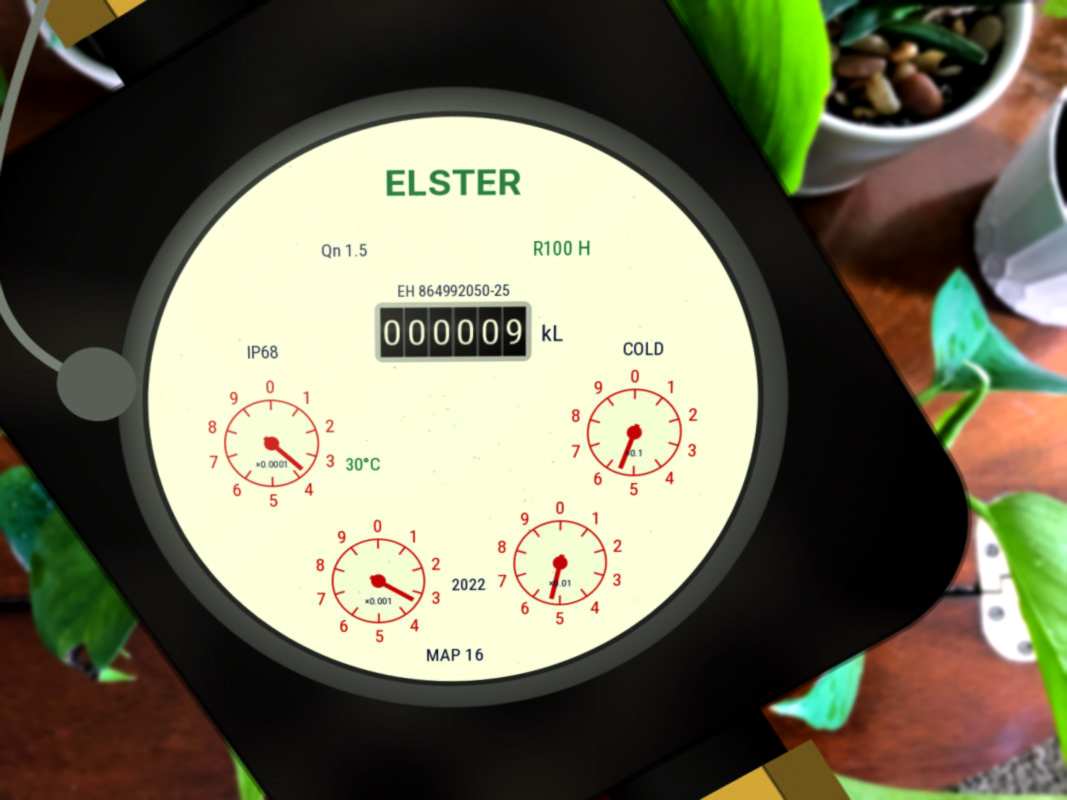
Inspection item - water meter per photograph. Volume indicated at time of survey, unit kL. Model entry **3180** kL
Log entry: **9.5533** kL
